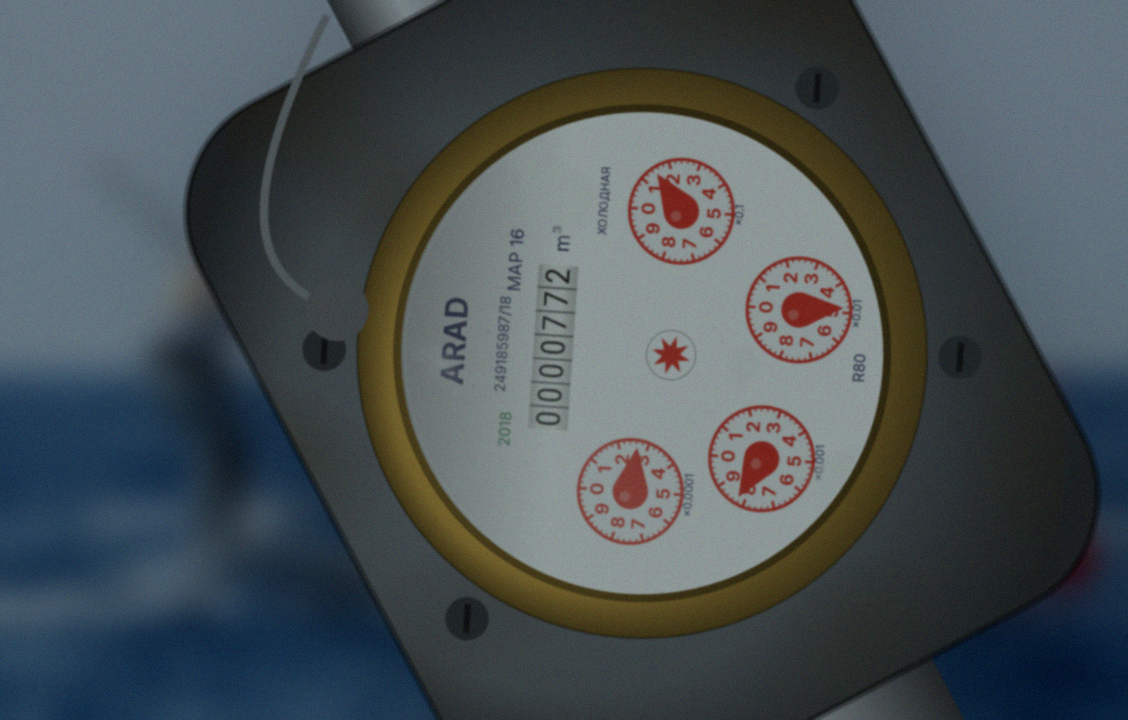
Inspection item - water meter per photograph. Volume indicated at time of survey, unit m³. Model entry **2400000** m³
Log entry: **772.1482** m³
